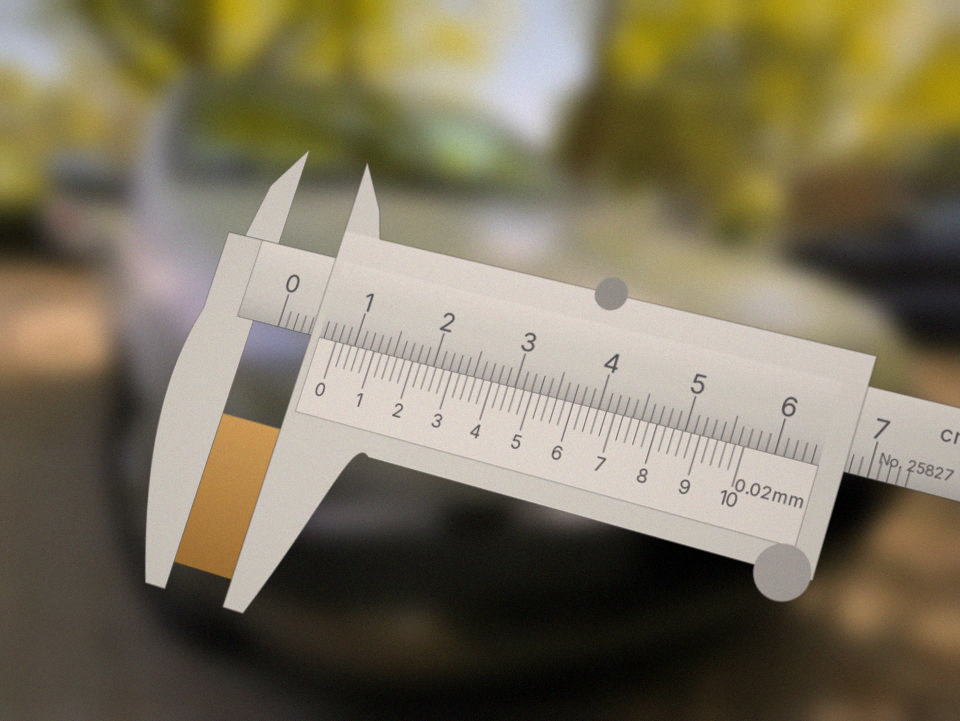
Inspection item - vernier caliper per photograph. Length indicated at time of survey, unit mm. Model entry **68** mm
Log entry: **7.6** mm
